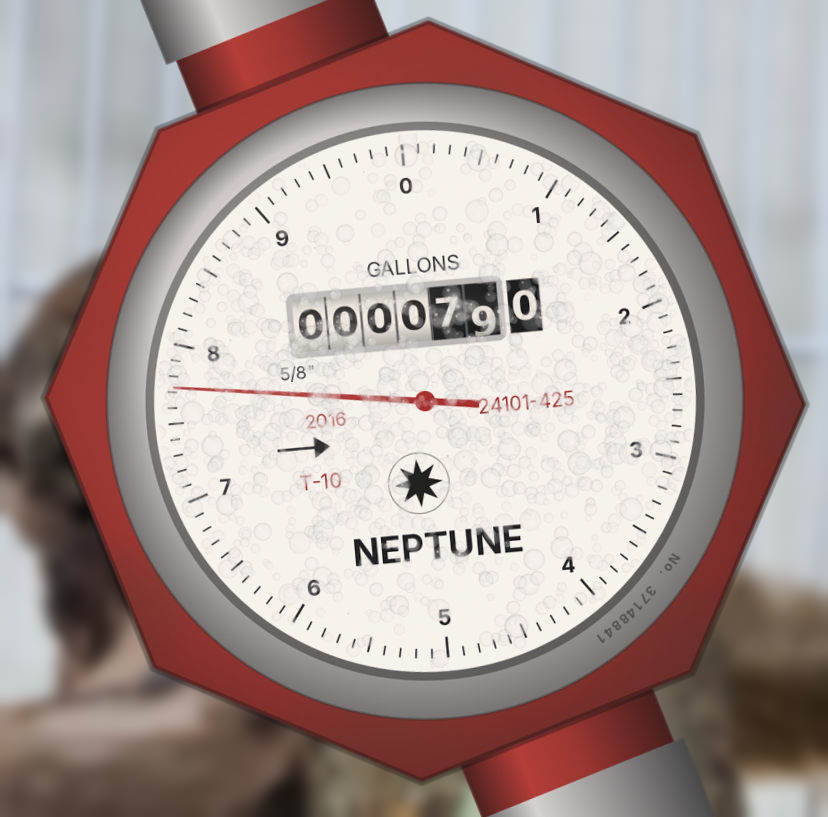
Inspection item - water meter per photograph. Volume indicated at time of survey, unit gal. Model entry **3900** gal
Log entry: **787.7** gal
